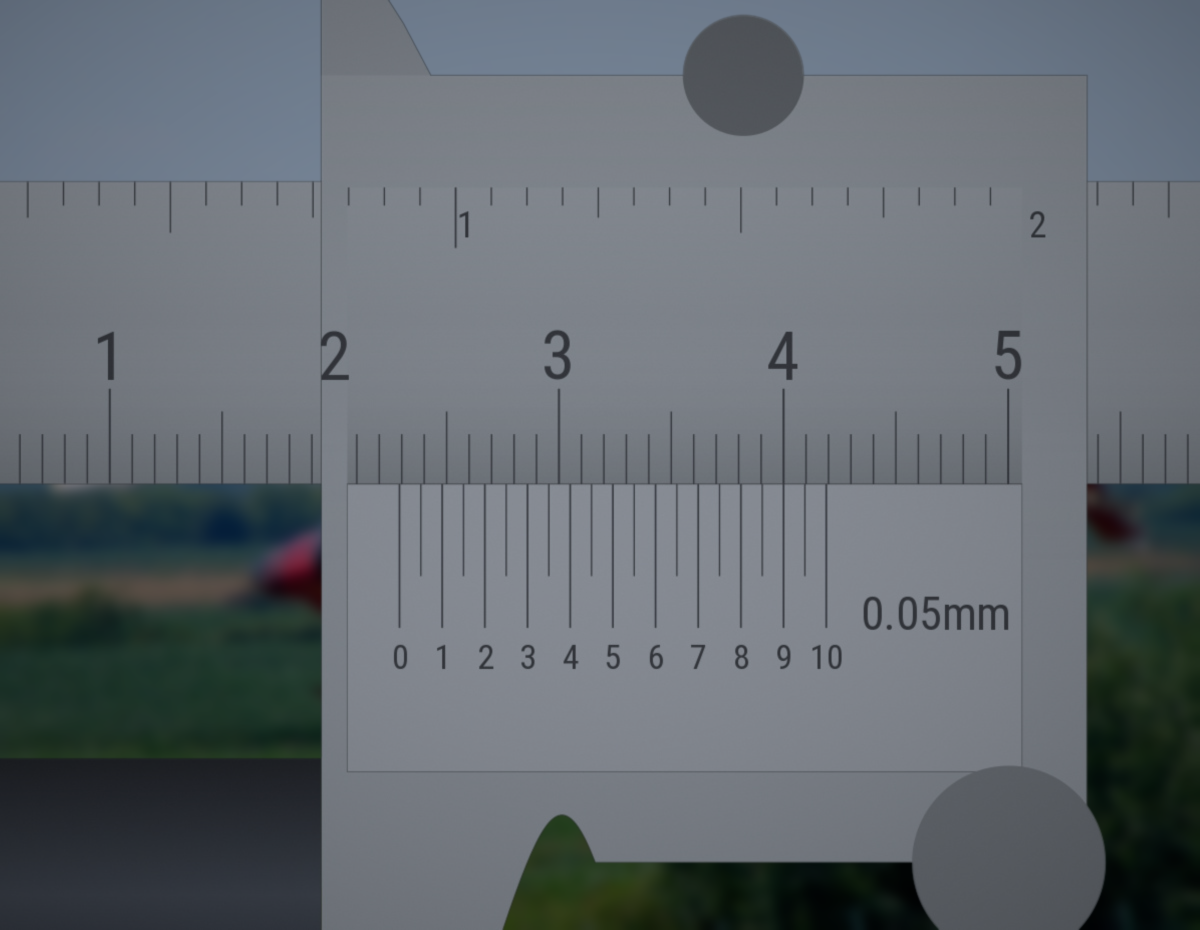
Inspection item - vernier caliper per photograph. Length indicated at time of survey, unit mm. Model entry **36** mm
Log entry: **22.9** mm
